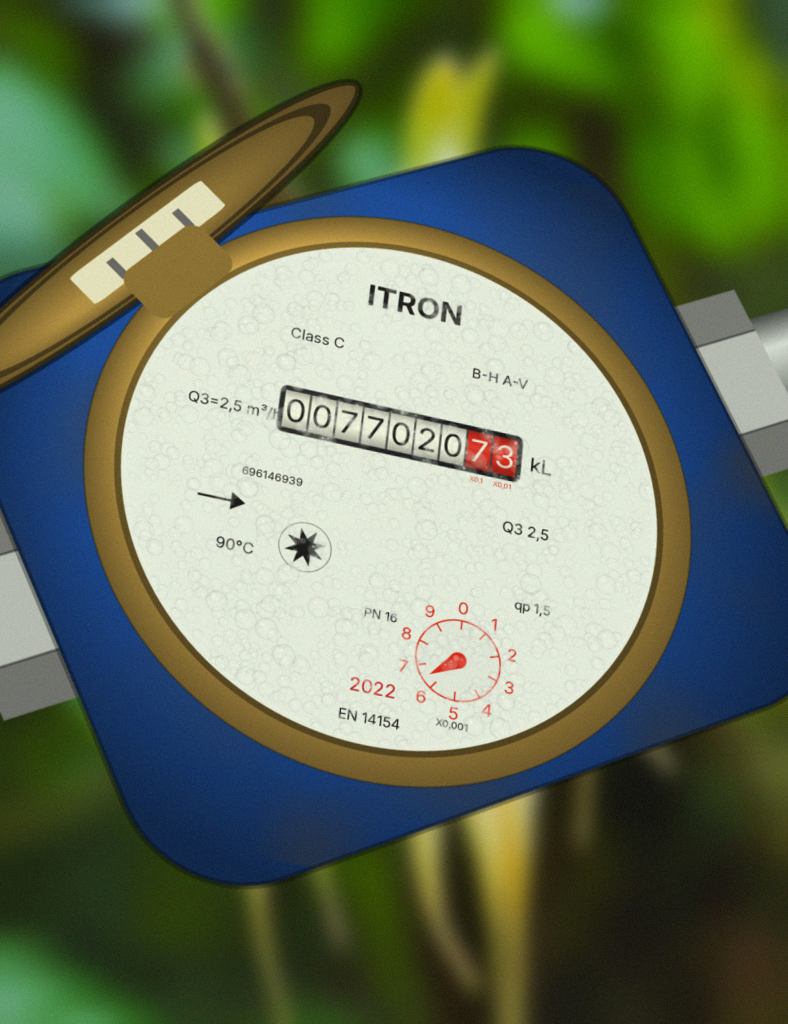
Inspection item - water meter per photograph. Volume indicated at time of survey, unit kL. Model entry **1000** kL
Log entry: **77020.736** kL
